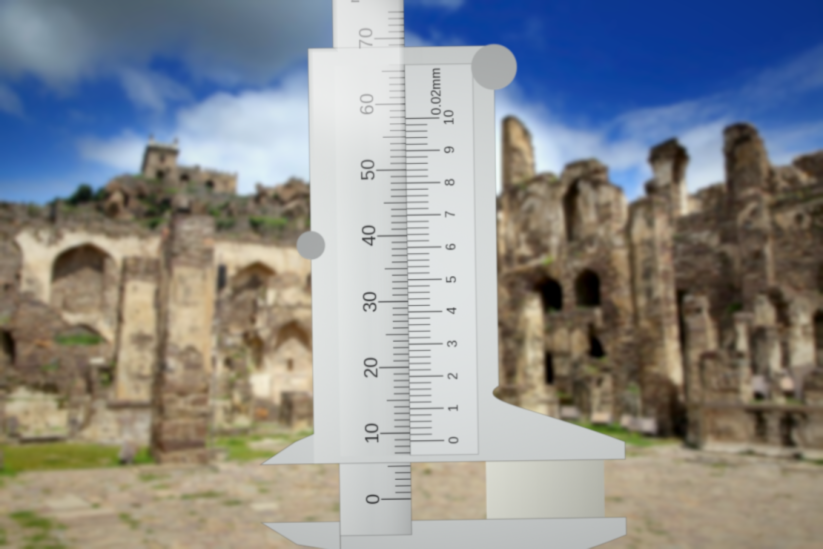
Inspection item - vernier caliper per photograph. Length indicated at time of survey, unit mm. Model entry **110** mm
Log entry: **8.8** mm
